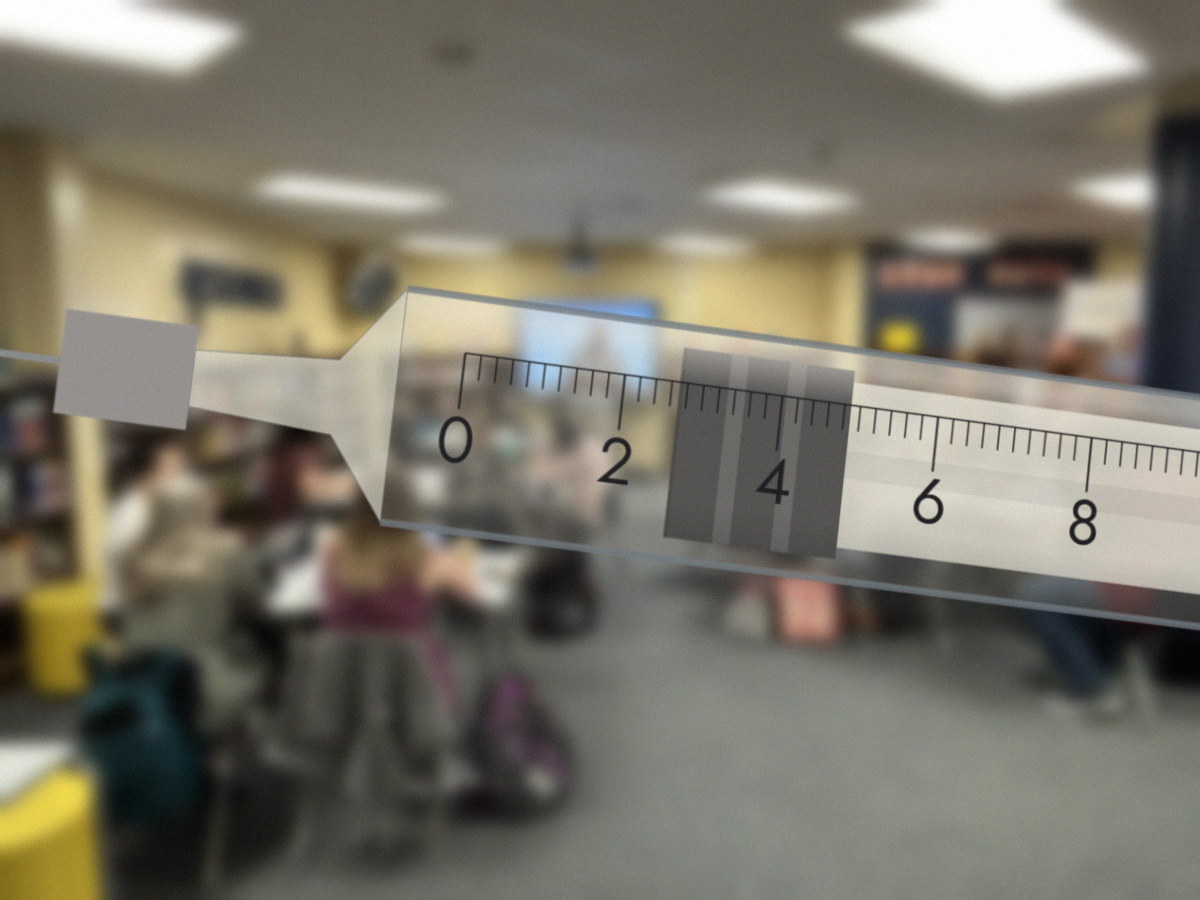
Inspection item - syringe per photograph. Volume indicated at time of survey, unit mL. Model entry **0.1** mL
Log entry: **2.7** mL
